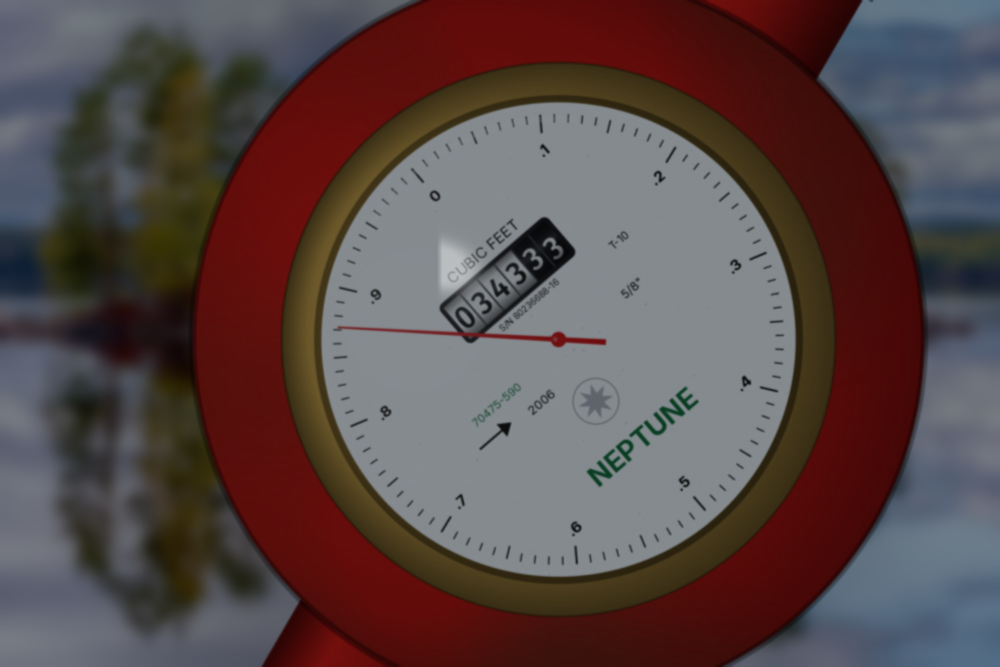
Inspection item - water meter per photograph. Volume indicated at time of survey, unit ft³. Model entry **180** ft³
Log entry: **34332.87** ft³
